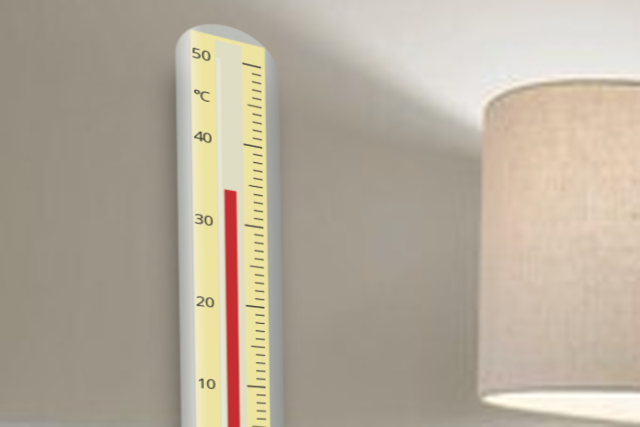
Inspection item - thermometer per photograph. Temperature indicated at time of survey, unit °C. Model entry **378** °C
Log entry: **34** °C
